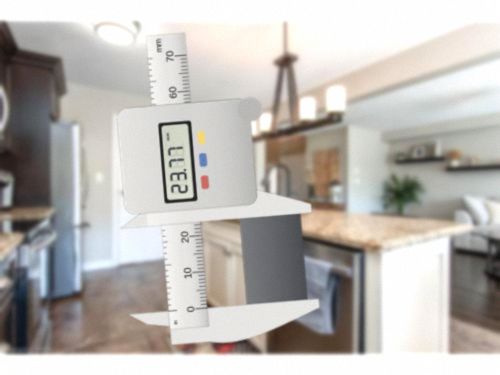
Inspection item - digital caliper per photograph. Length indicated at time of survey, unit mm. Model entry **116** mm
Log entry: **23.77** mm
